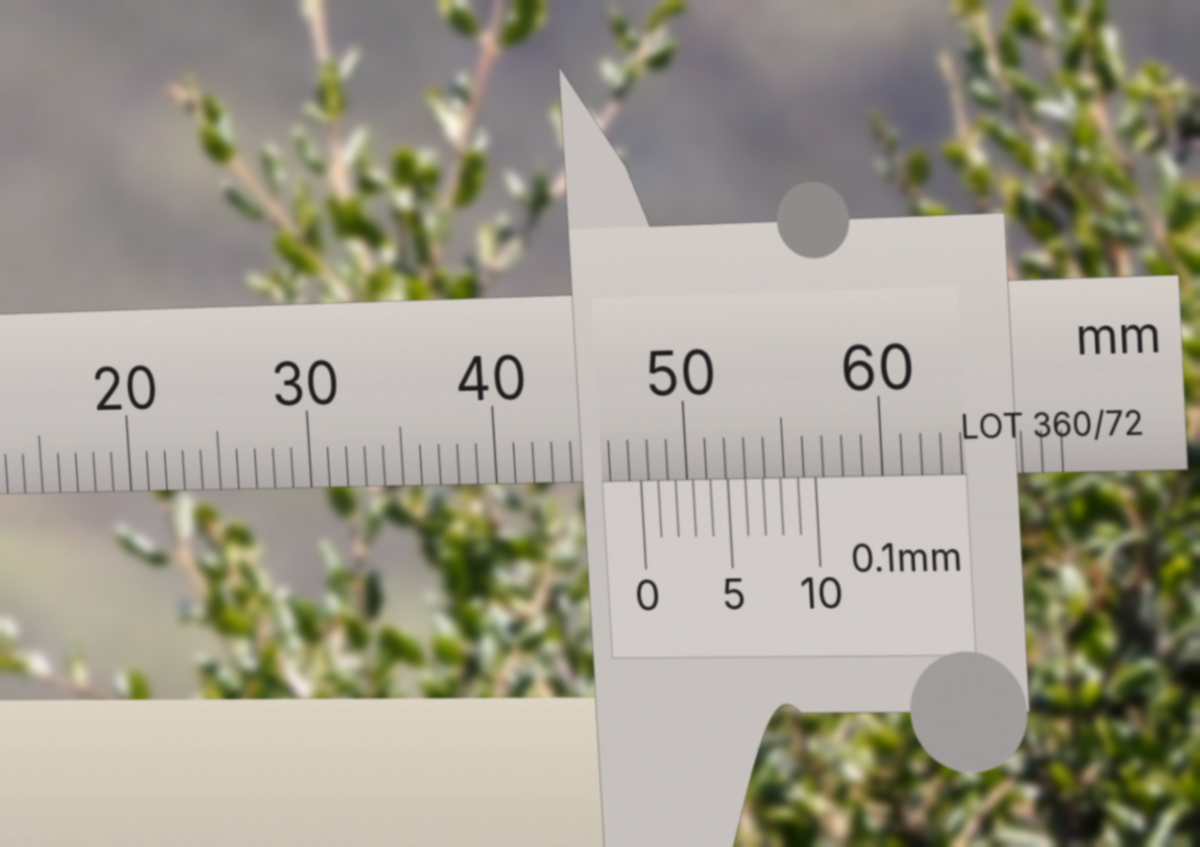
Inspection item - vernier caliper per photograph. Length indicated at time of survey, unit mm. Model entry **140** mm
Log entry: **47.6** mm
